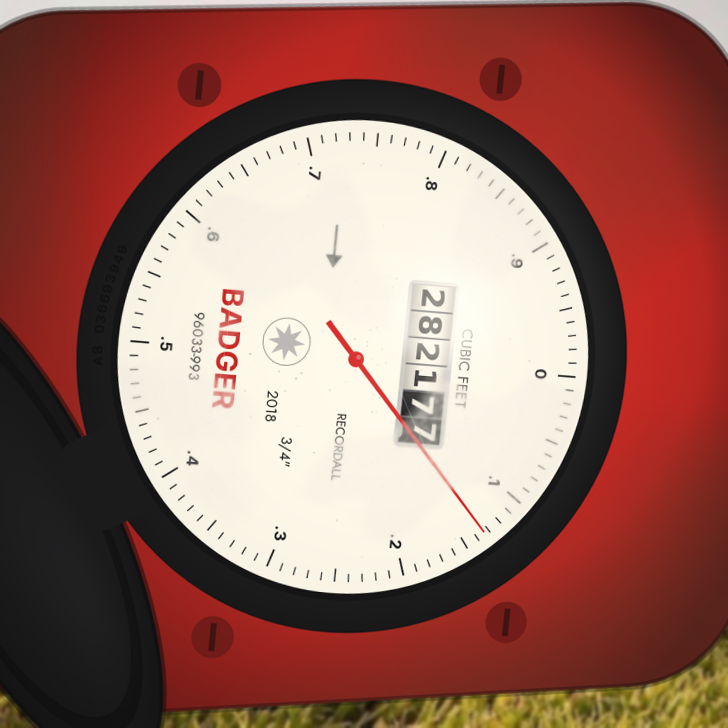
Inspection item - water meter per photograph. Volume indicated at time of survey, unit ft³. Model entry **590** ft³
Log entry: **282177.13** ft³
